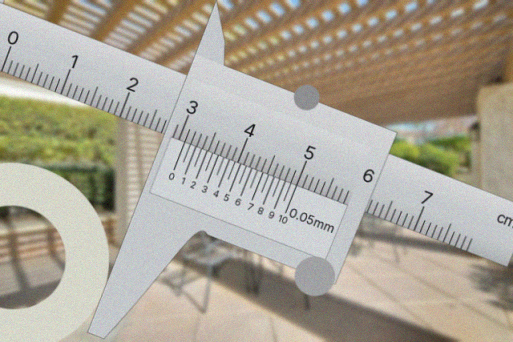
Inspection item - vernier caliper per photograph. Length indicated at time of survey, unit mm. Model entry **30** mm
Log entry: **31.0** mm
